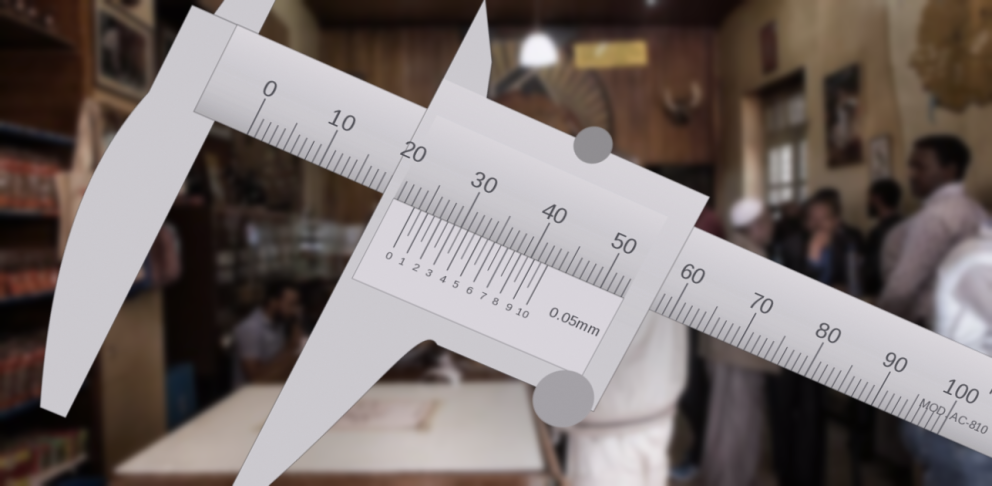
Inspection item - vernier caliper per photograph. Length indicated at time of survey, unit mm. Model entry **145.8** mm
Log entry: **23.4** mm
